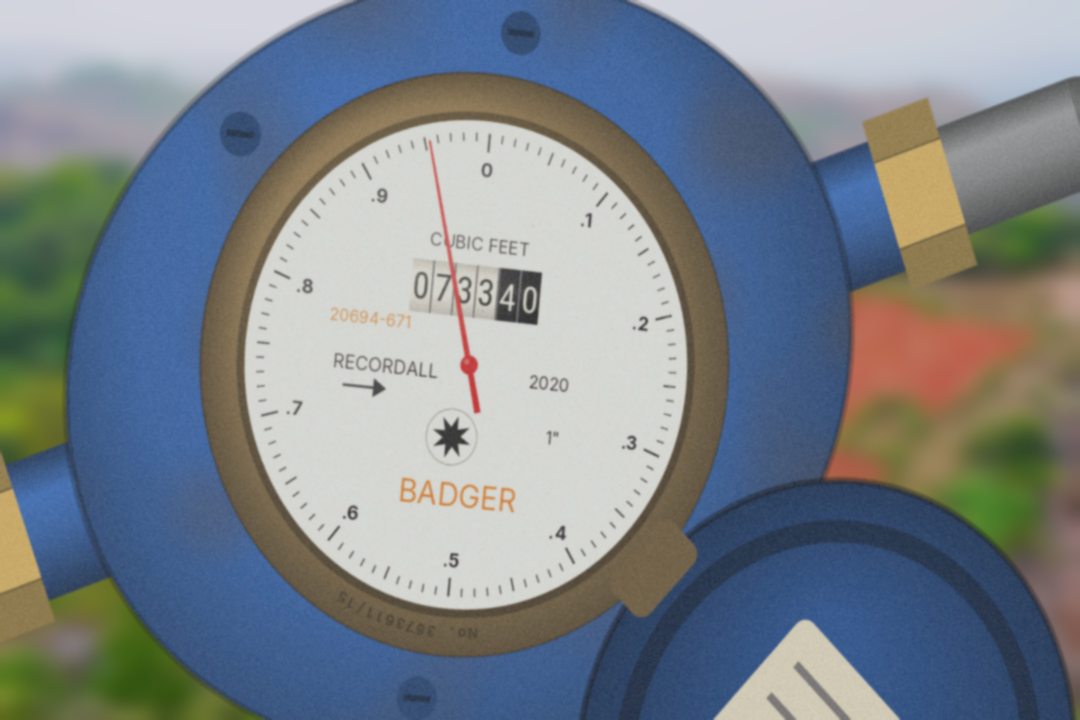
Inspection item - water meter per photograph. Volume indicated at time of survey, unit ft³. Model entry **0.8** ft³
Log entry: **73339.95** ft³
